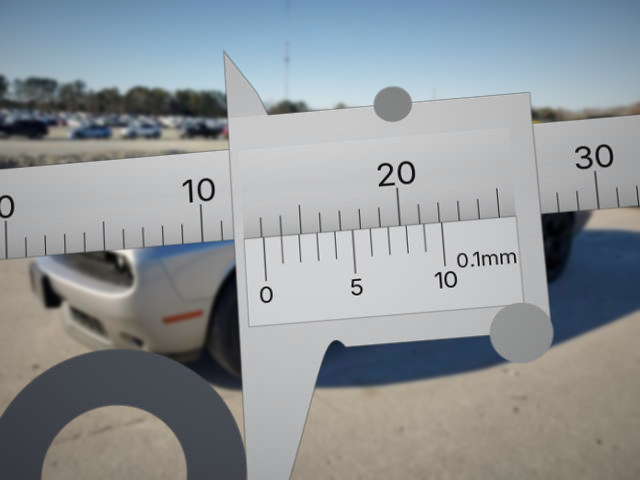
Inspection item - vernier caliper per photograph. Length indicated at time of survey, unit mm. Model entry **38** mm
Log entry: **13.1** mm
